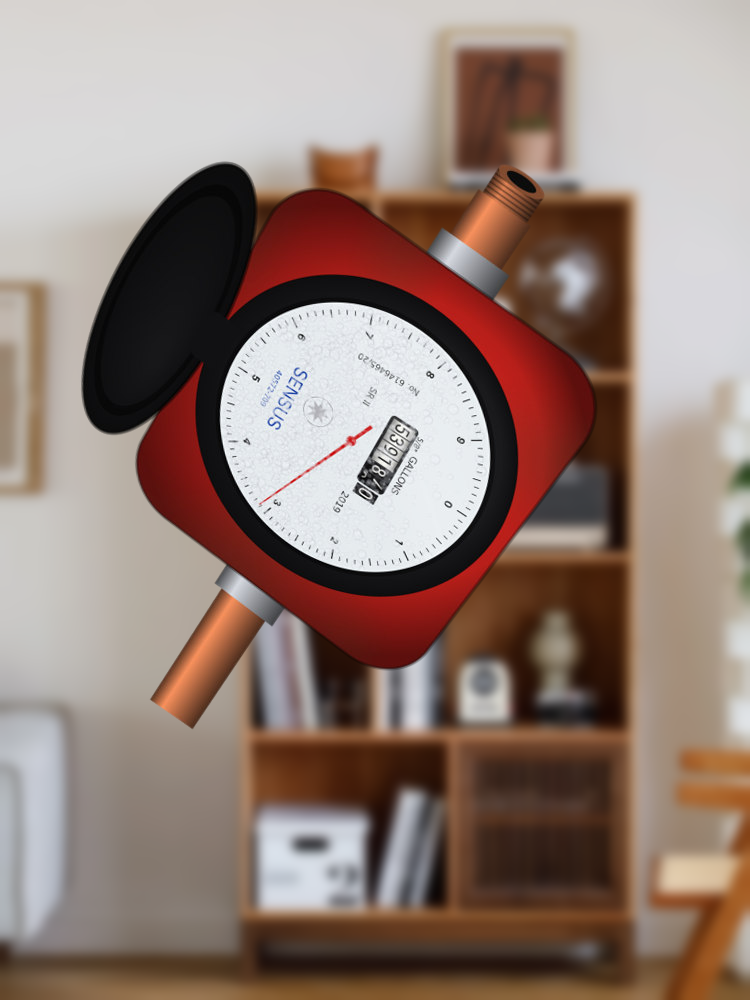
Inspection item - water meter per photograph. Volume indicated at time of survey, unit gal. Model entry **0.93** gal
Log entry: **5391873.1** gal
